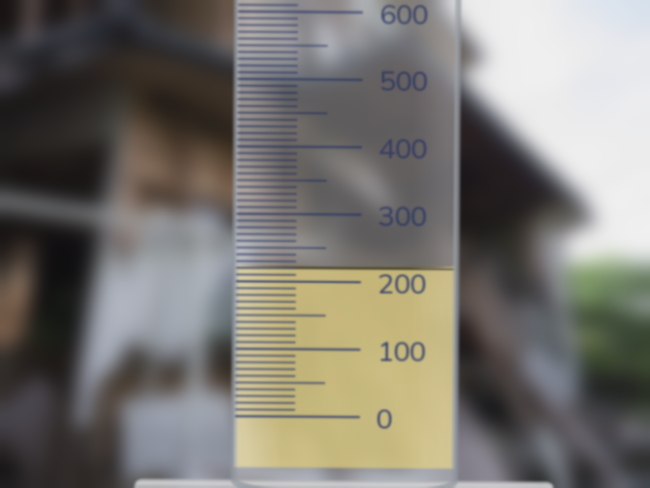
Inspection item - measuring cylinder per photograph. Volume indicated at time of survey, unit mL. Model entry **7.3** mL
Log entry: **220** mL
